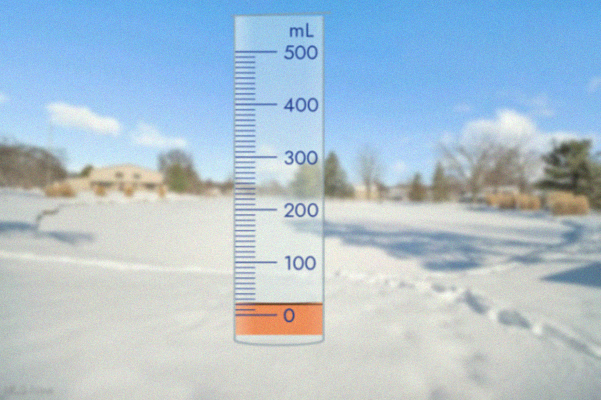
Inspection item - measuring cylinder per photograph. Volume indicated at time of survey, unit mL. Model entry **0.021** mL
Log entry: **20** mL
